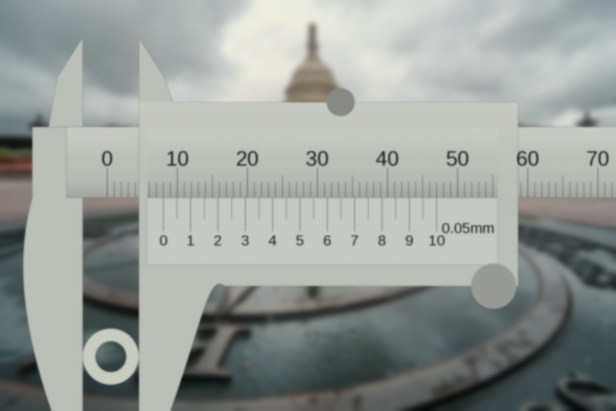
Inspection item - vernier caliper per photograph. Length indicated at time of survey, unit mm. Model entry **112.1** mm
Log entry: **8.0** mm
